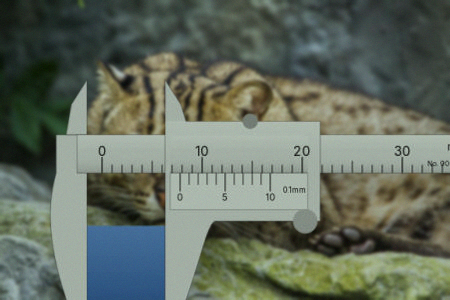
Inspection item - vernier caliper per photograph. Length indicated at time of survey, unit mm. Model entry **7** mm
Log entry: **7.8** mm
